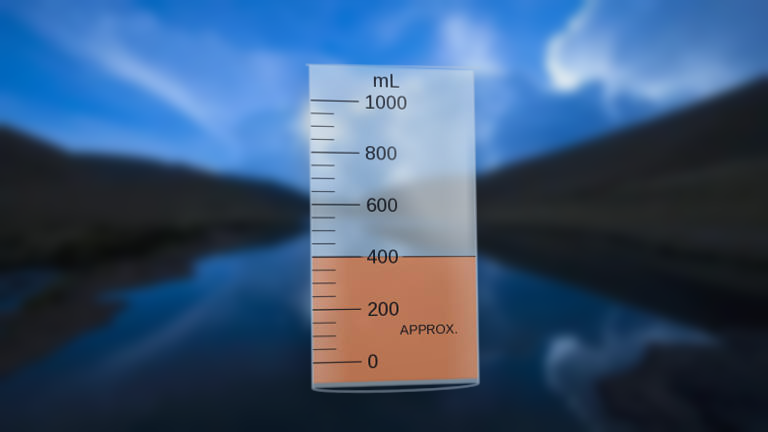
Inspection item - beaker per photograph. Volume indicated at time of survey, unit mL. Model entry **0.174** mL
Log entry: **400** mL
